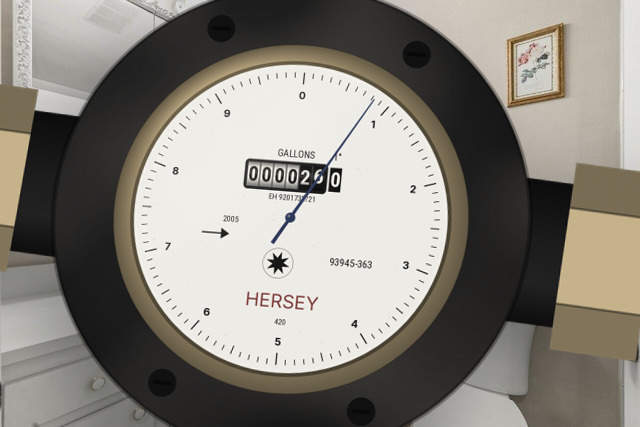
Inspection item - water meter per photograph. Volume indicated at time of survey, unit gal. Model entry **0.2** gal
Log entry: **260.8** gal
